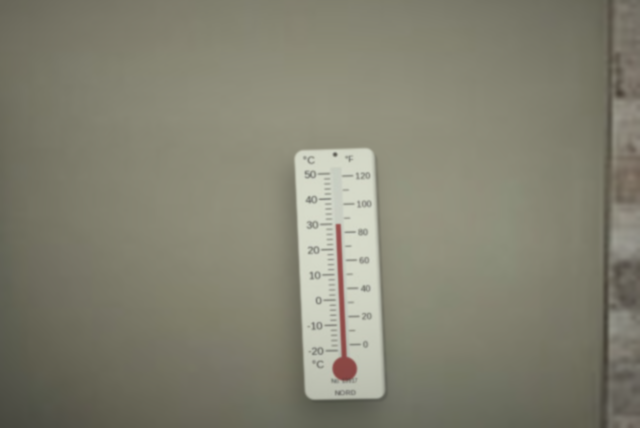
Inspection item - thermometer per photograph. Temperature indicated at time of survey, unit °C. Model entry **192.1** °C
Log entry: **30** °C
